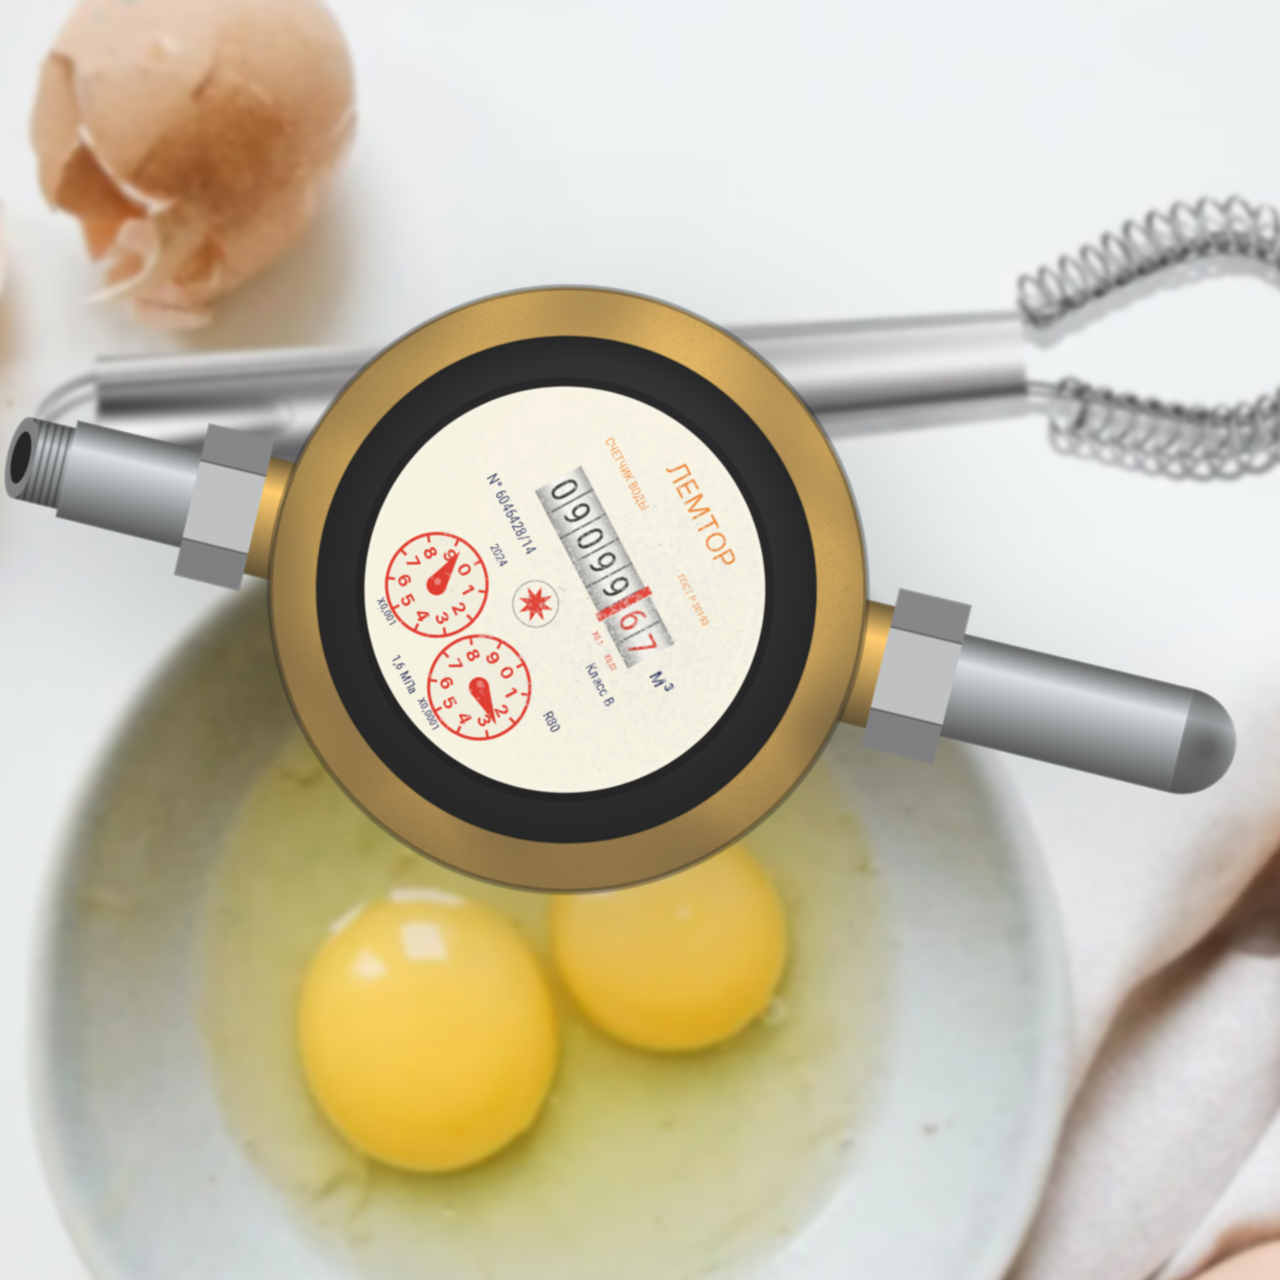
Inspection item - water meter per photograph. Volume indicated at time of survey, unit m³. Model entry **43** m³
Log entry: **9099.6692** m³
